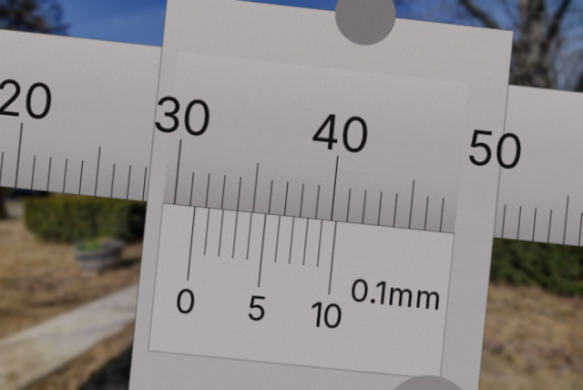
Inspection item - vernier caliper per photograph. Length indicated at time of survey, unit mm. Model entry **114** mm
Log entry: **31.3** mm
